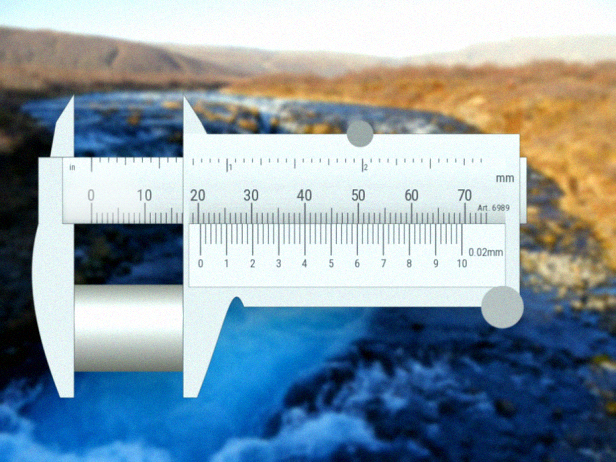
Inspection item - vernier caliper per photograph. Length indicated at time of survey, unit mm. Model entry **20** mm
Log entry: **20.4** mm
